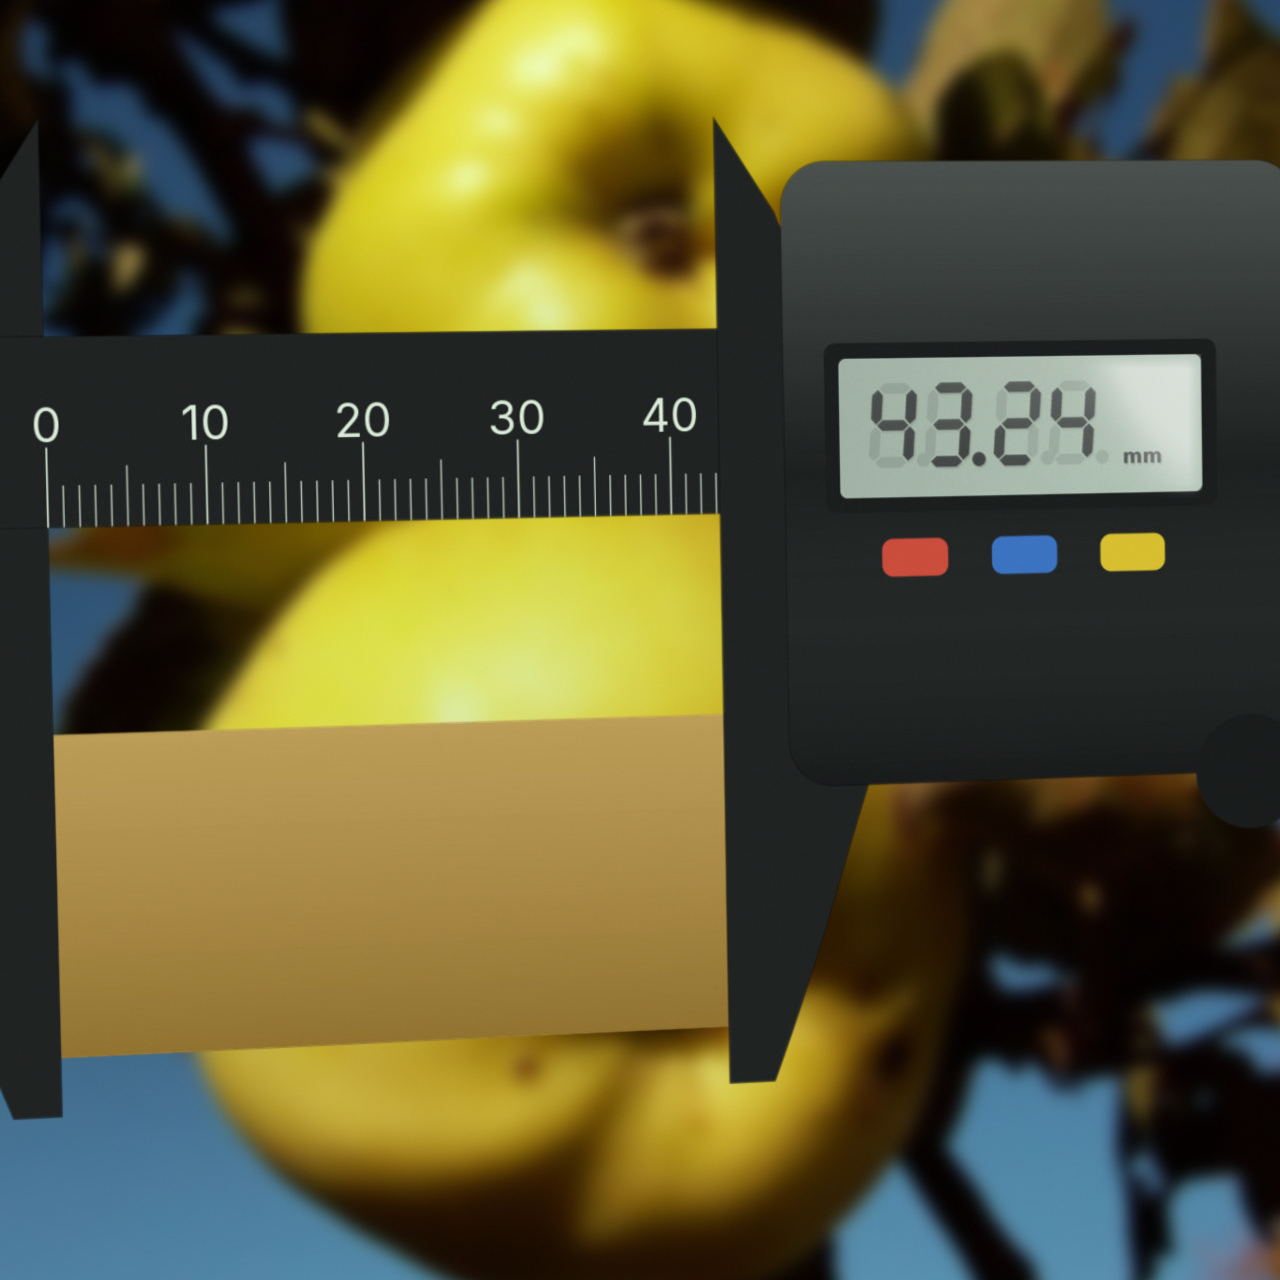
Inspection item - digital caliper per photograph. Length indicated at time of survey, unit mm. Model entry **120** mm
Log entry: **43.24** mm
